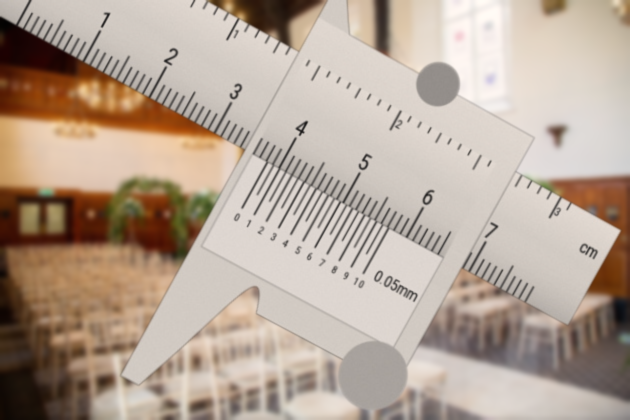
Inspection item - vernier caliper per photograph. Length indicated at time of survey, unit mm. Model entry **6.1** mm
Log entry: **38.2** mm
